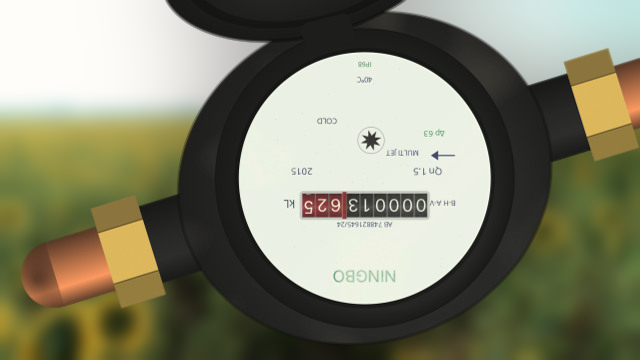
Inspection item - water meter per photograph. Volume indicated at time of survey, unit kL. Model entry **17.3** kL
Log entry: **13.625** kL
